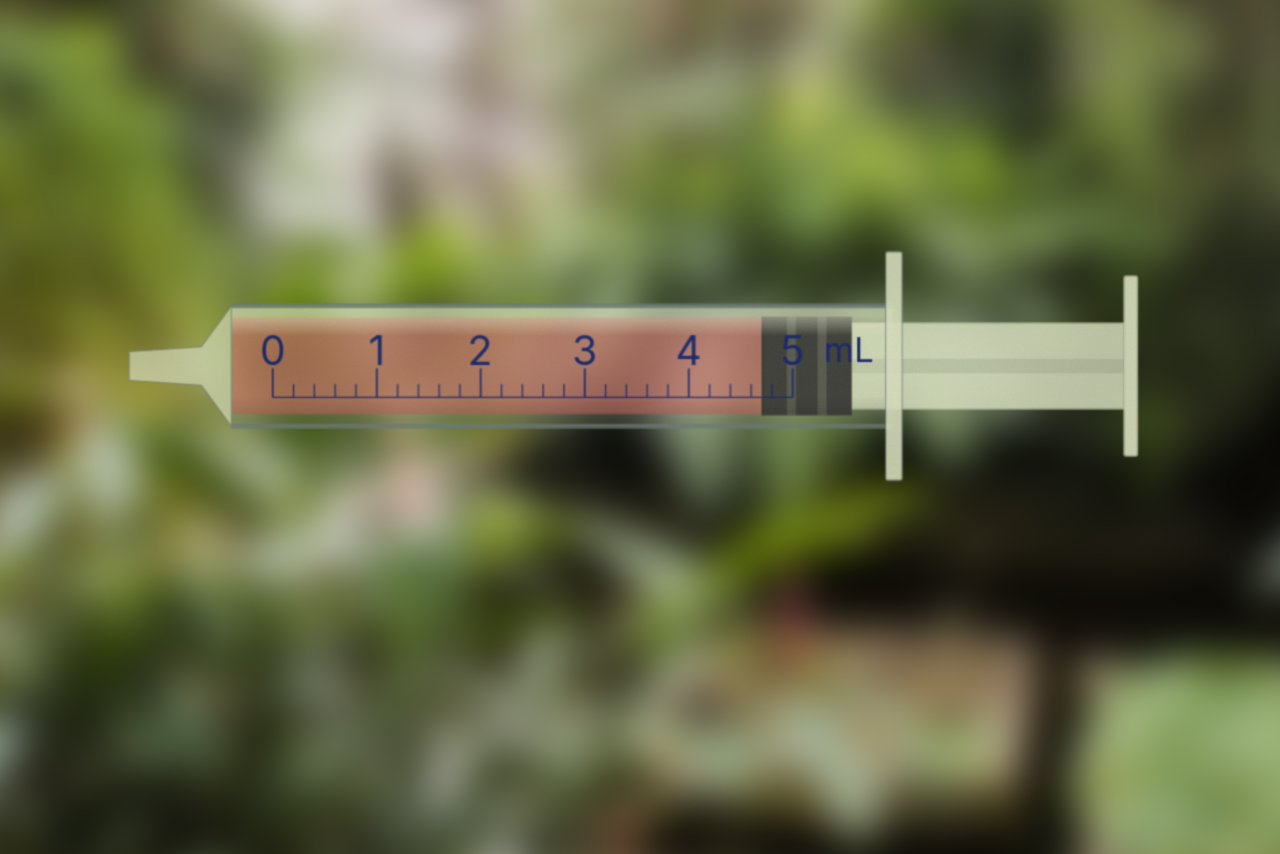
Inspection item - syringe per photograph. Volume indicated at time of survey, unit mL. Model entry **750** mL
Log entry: **4.7** mL
